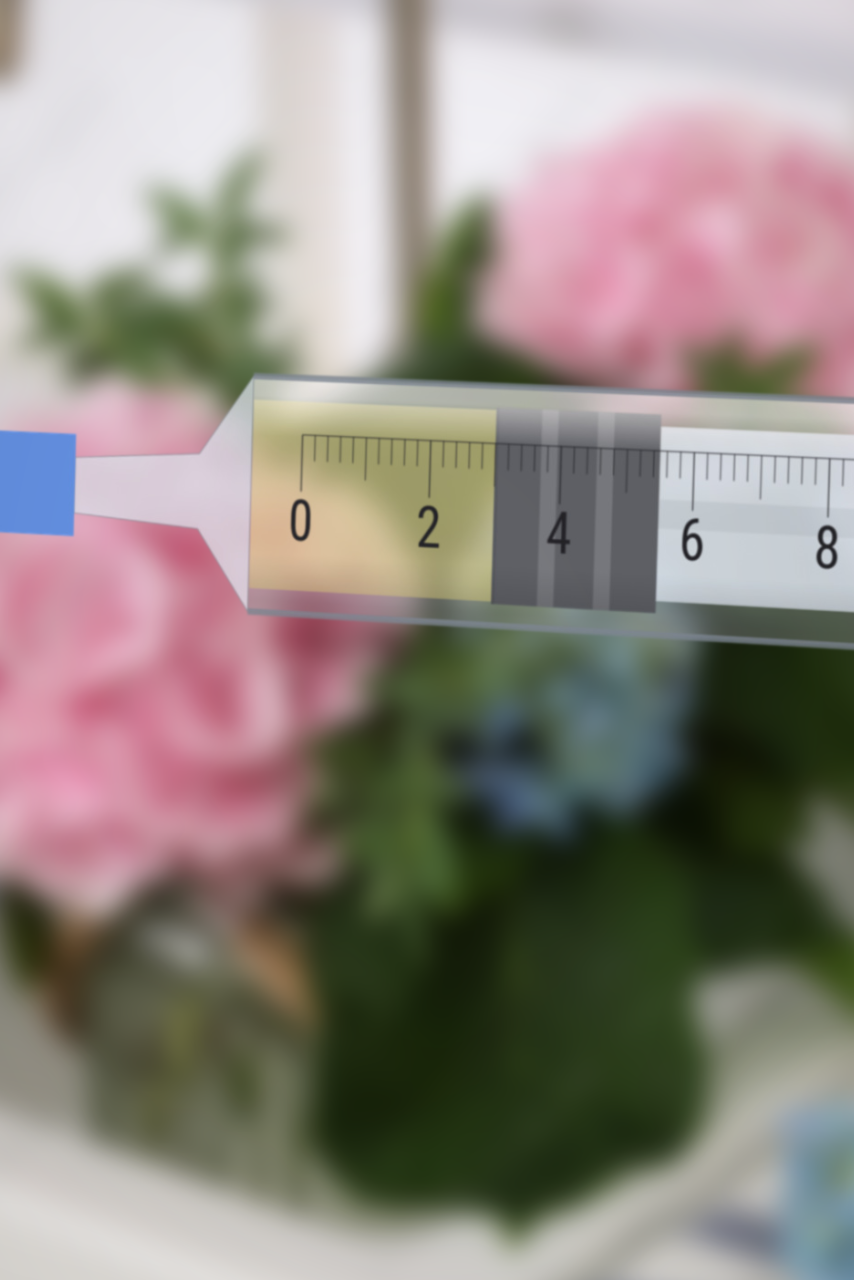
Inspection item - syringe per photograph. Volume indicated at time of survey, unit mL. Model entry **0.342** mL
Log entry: **3** mL
